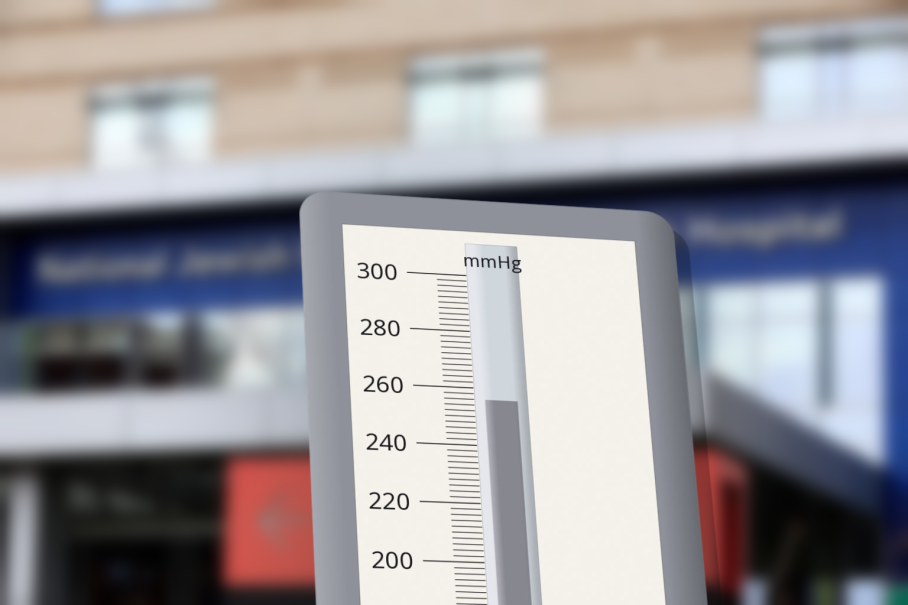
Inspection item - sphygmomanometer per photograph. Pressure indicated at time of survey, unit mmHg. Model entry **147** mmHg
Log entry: **256** mmHg
